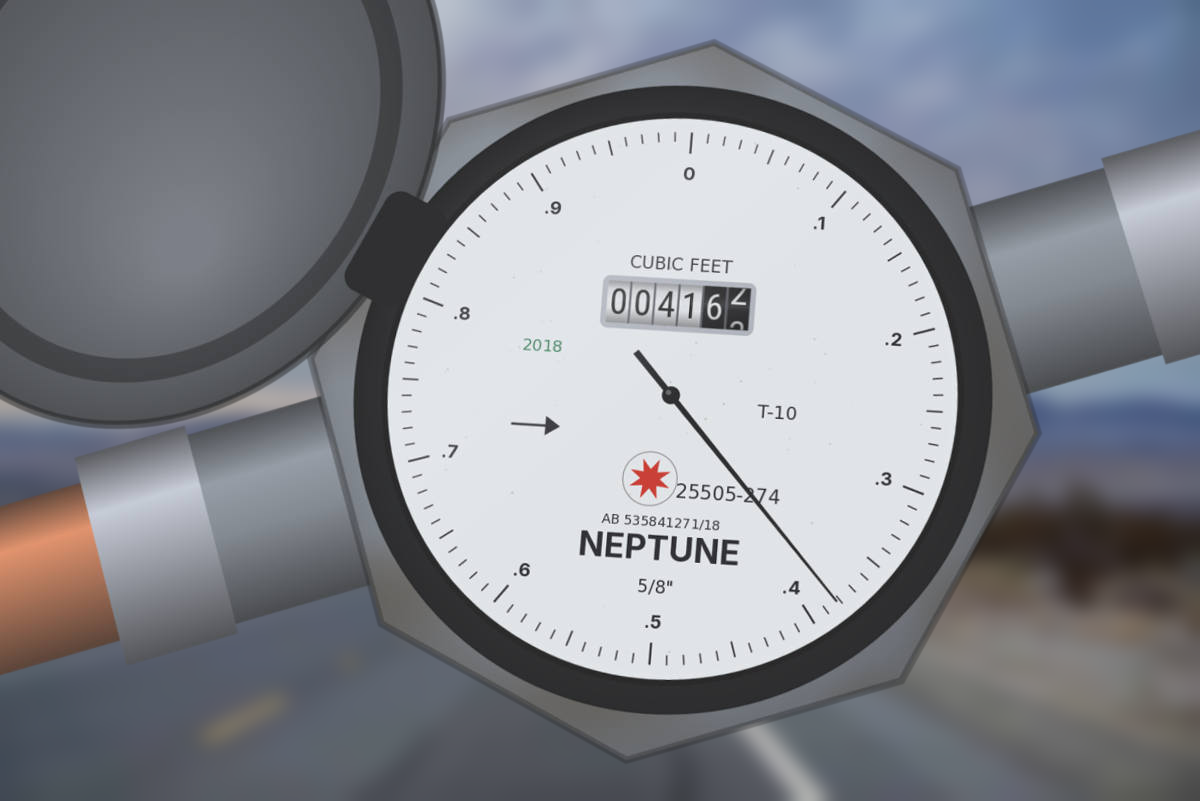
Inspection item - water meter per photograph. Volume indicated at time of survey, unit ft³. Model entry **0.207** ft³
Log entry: **4162.38** ft³
